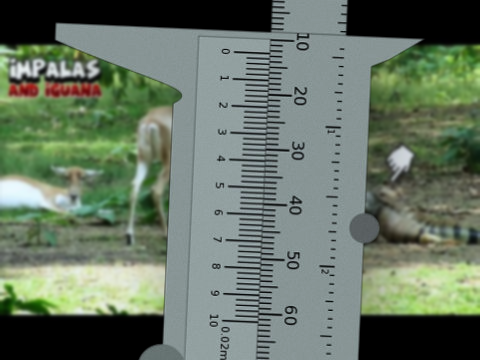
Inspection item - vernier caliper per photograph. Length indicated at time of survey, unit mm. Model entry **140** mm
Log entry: **12.5** mm
